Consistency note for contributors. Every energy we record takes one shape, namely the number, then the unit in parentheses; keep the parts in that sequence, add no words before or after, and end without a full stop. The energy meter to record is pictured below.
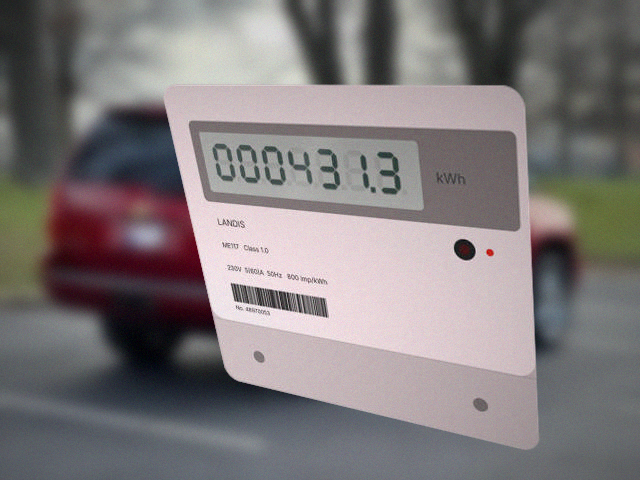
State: 431.3 (kWh)
